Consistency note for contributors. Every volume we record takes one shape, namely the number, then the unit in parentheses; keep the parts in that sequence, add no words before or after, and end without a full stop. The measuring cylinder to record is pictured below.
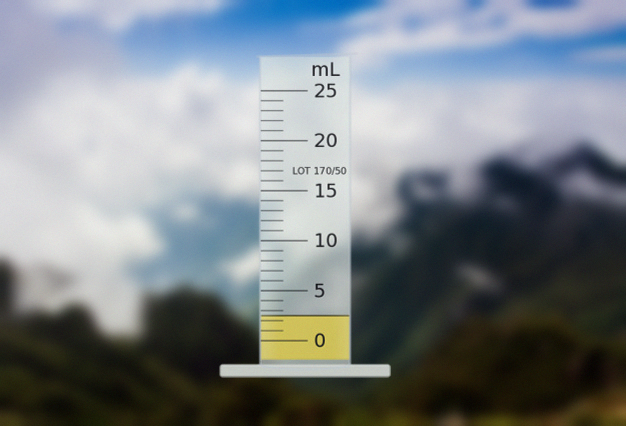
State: 2.5 (mL)
